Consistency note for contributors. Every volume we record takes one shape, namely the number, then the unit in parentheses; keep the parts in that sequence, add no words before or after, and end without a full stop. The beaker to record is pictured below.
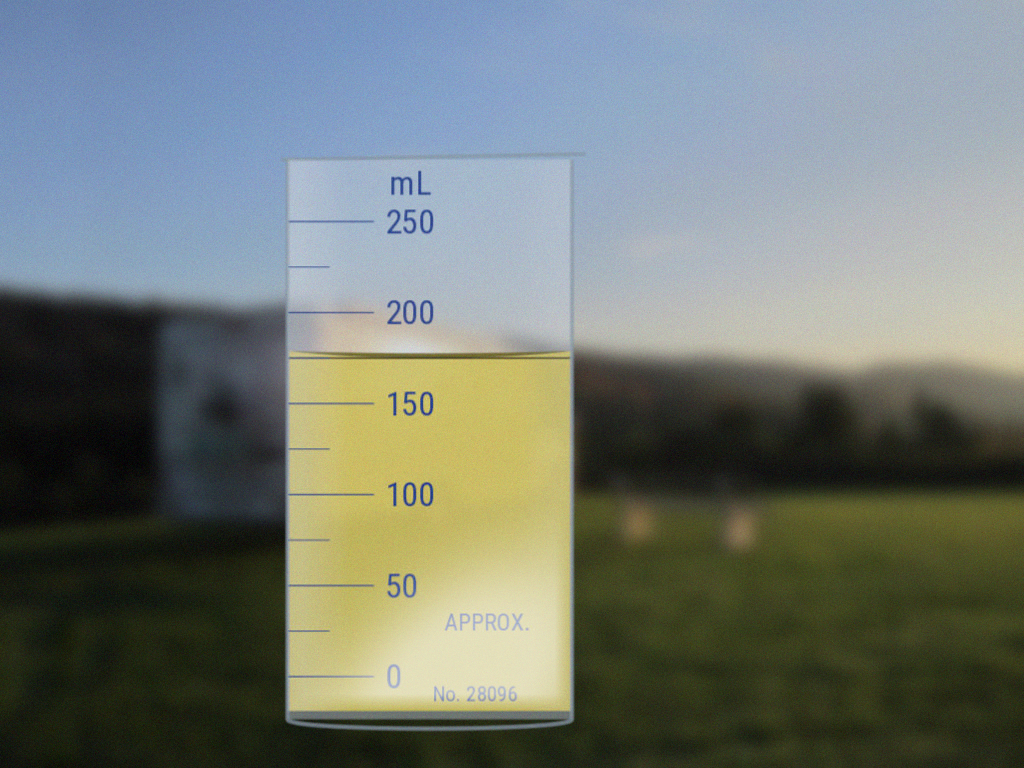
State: 175 (mL)
